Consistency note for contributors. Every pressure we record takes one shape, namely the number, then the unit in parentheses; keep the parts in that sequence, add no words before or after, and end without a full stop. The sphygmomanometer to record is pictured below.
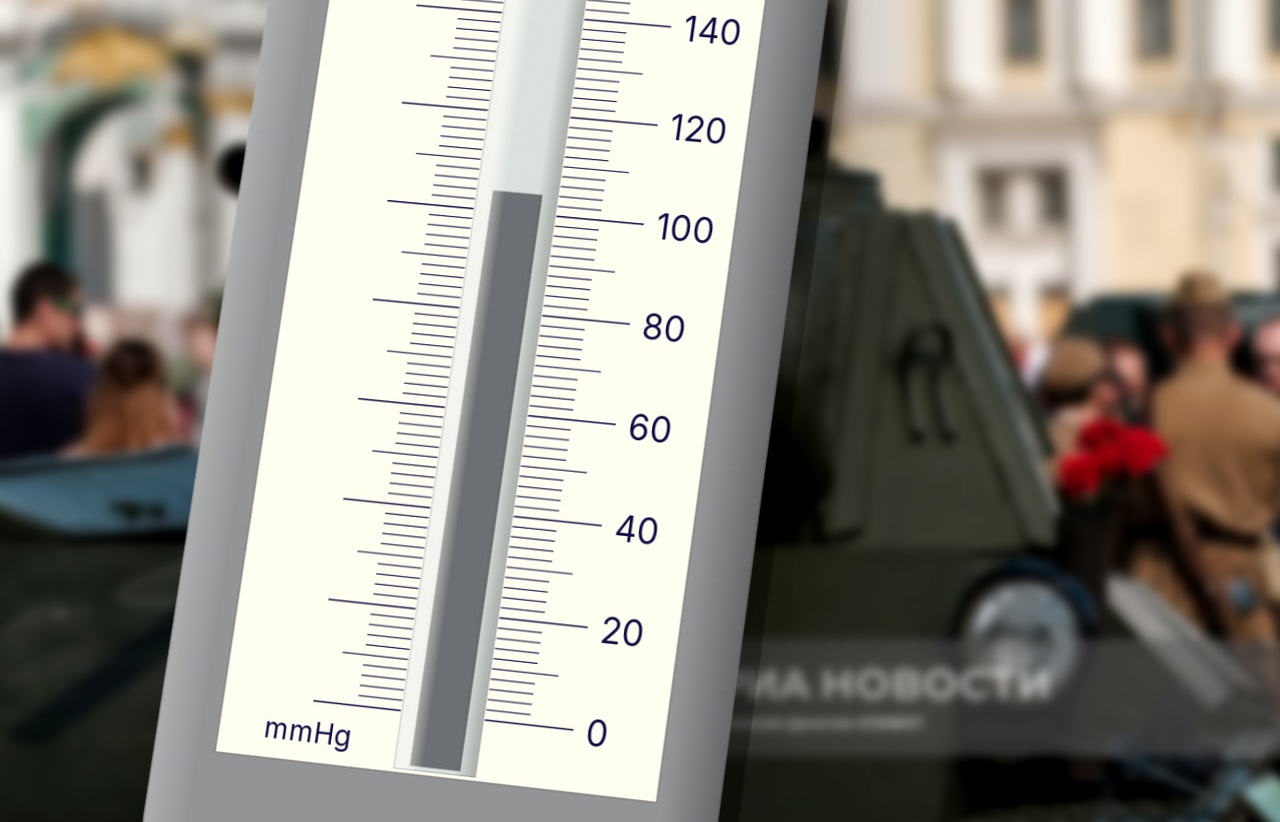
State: 104 (mmHg)
